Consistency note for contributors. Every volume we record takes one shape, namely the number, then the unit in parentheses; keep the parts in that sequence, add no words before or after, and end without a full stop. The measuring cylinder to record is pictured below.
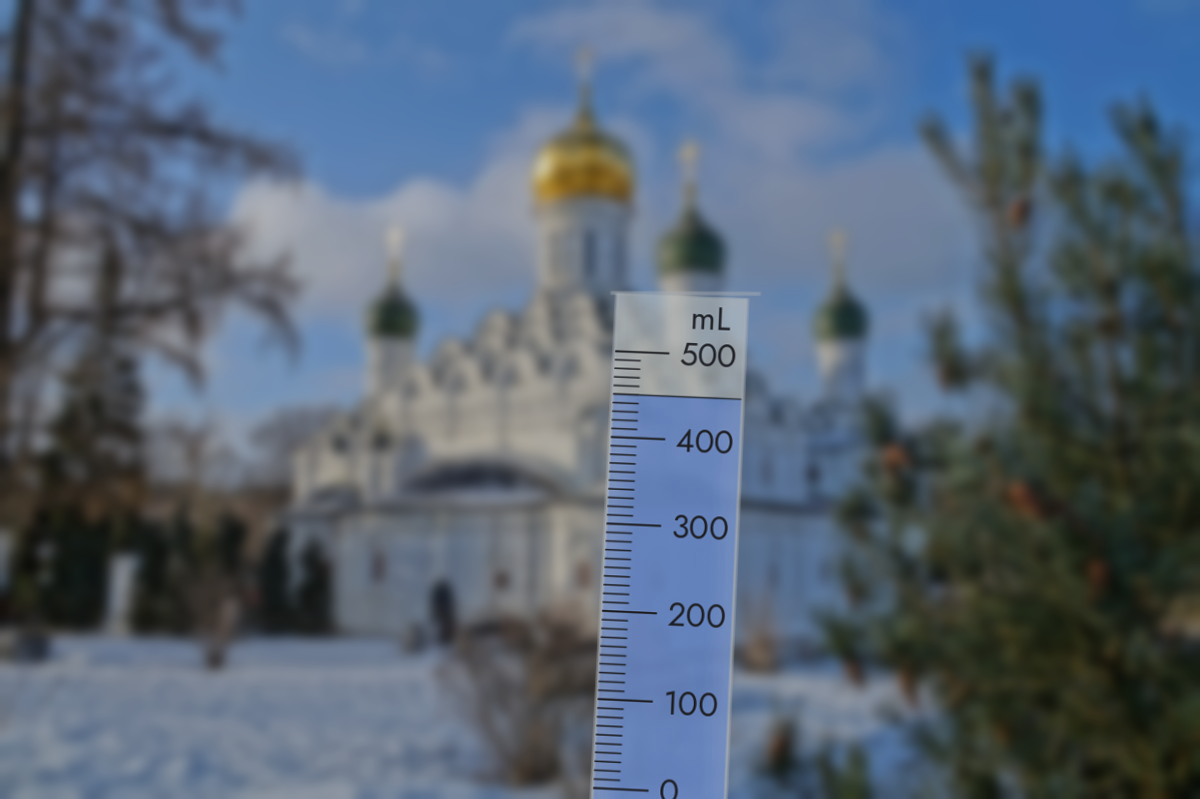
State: 450 (mL)
